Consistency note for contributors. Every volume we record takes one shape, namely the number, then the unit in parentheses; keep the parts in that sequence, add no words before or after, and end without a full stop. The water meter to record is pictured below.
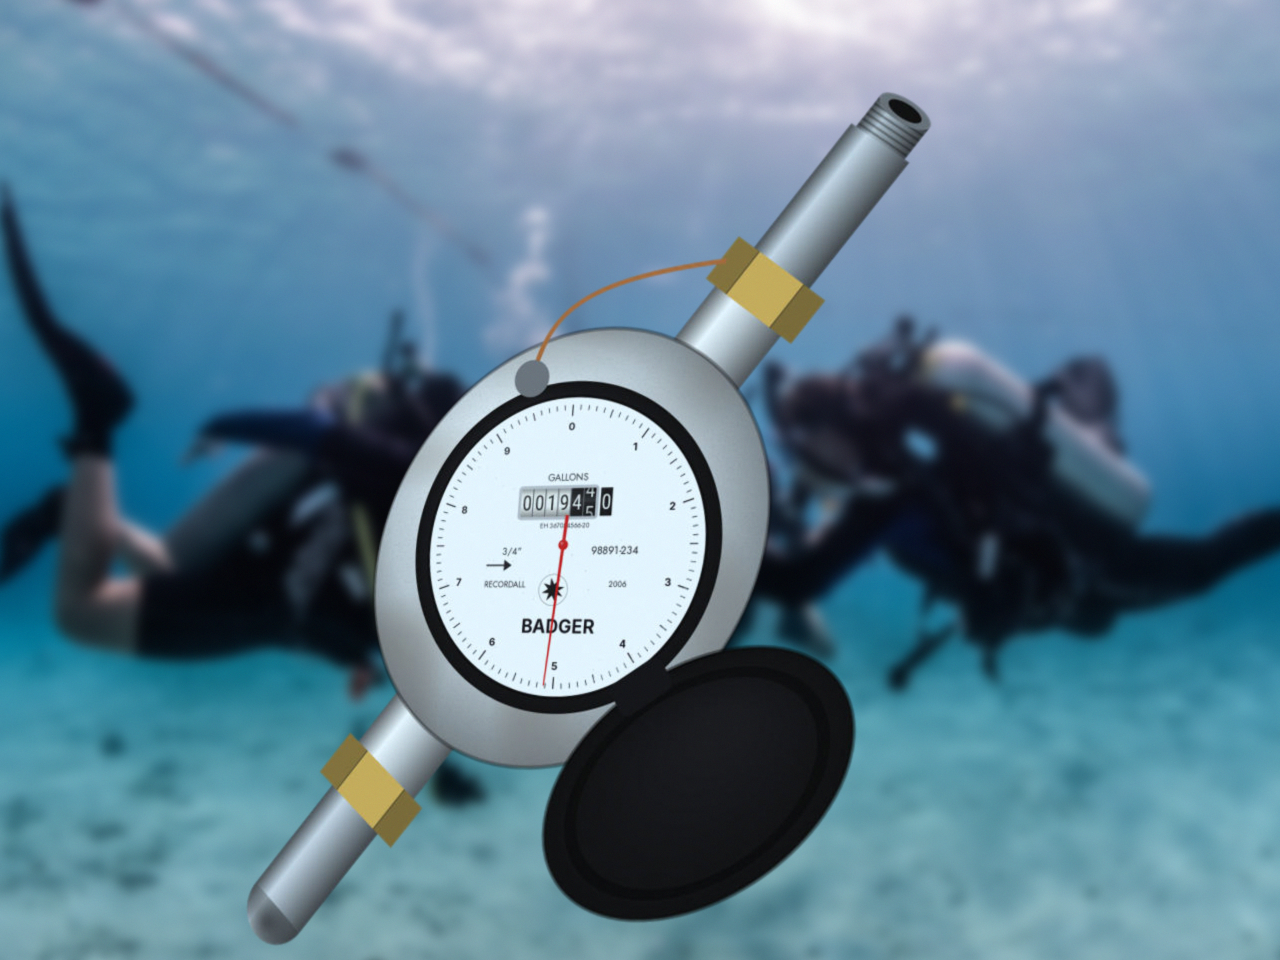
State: 19445.1 (gal)
